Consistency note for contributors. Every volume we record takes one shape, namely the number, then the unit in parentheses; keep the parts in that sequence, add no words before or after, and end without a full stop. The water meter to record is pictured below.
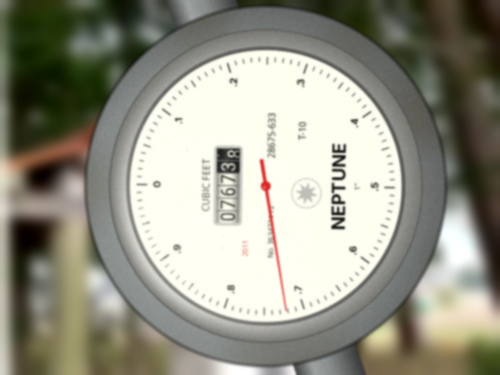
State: 76737.72 (ft³)
